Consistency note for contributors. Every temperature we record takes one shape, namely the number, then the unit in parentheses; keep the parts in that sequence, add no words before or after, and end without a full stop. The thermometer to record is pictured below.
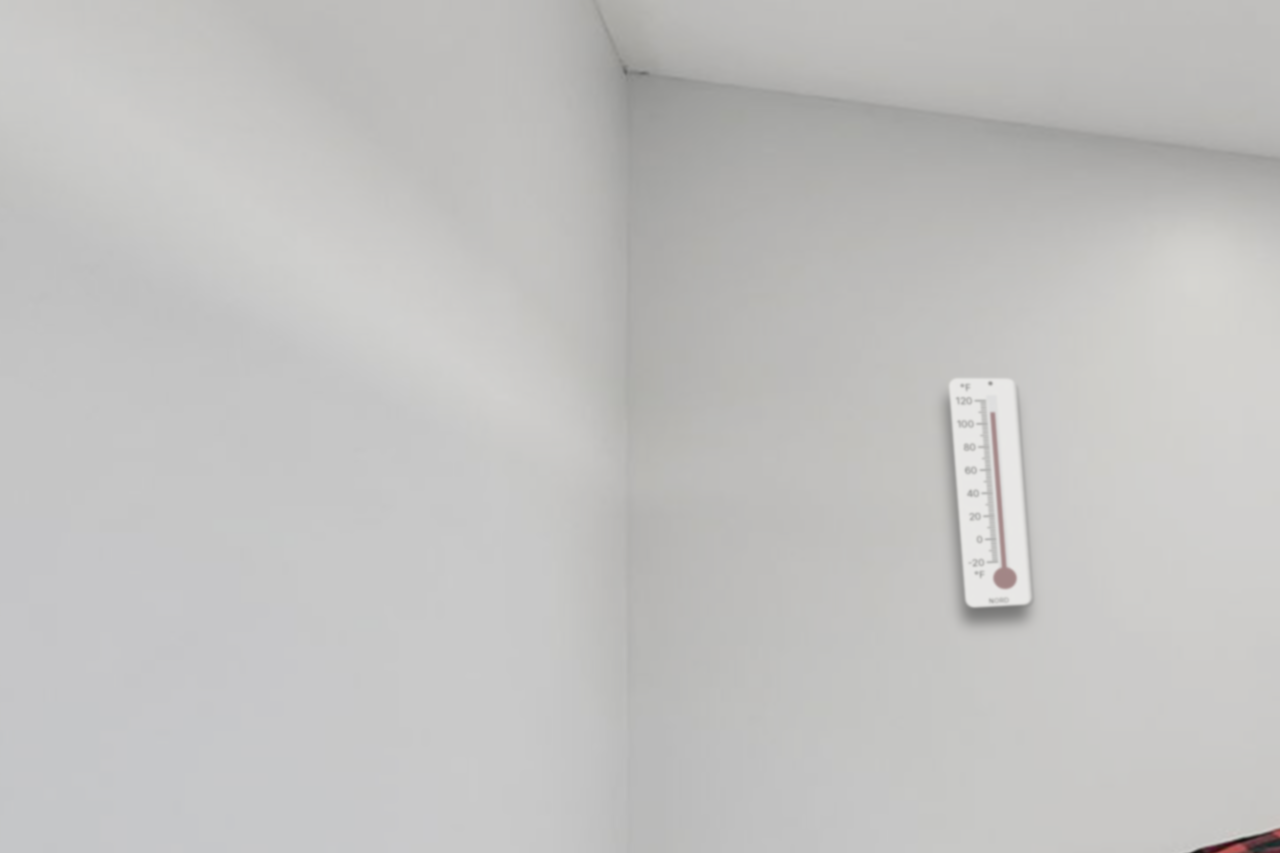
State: 110 (°F)
